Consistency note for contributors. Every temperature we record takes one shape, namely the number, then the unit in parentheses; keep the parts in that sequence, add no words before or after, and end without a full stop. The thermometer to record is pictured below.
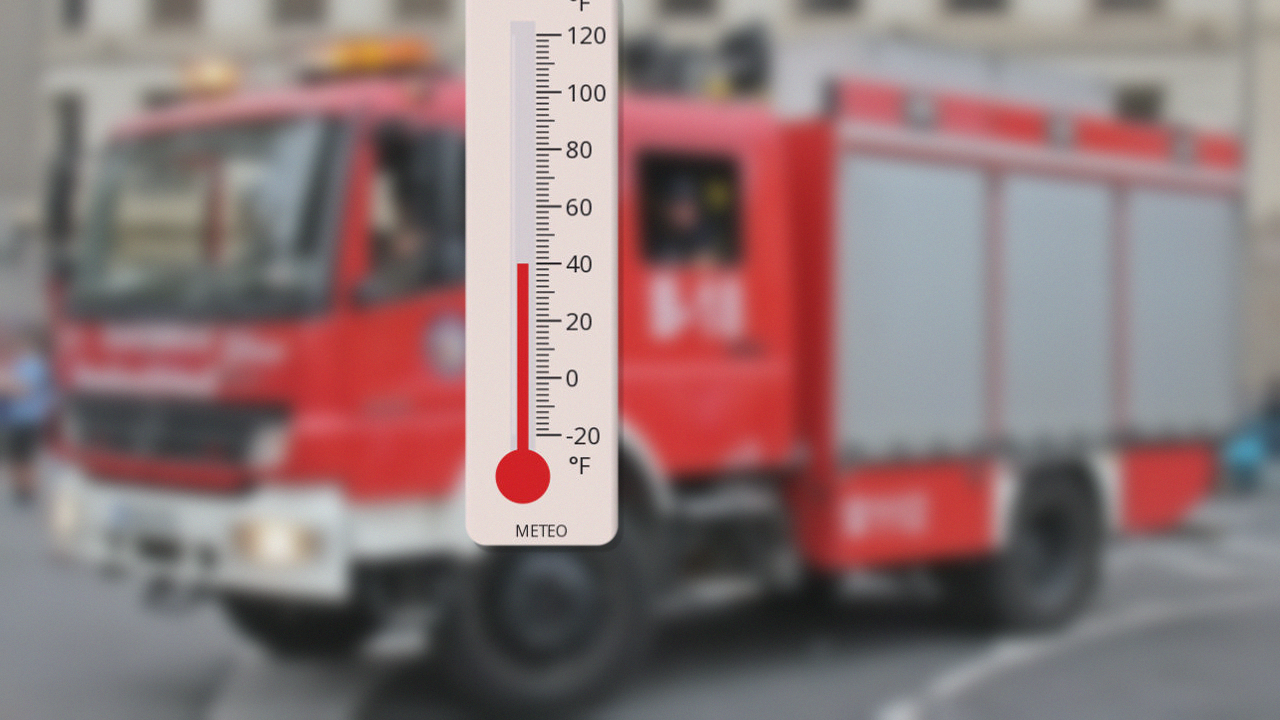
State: 40 (°F)
